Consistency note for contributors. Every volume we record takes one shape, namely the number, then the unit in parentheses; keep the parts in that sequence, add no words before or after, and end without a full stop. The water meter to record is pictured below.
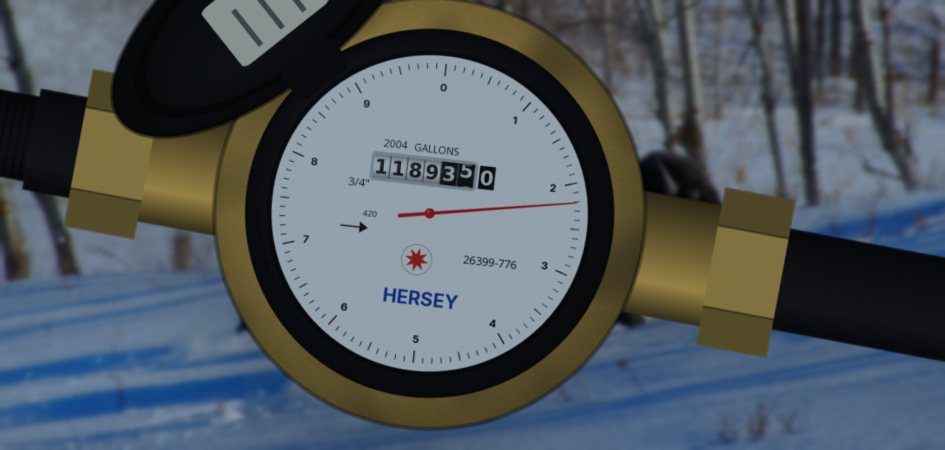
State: 1189352.2 (gal)
